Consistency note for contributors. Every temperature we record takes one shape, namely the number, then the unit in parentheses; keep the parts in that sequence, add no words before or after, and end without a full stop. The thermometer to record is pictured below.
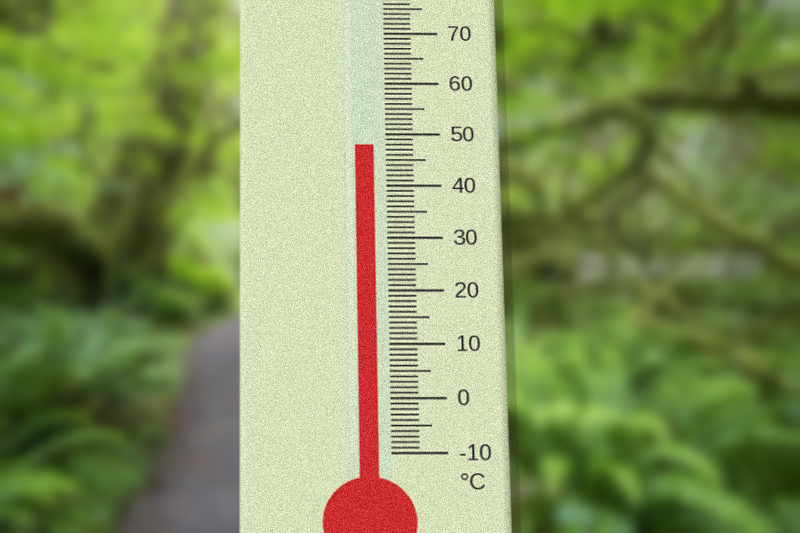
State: 48 (°C)
